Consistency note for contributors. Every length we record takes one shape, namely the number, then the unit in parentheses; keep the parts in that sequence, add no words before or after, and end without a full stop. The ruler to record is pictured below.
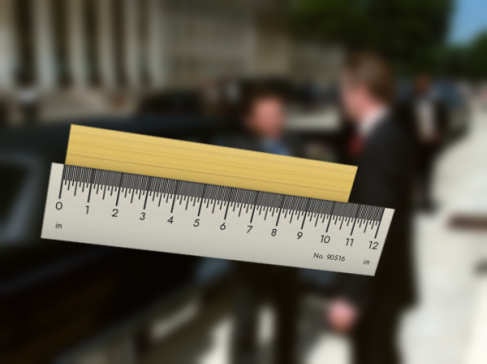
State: 10.5 (in)
